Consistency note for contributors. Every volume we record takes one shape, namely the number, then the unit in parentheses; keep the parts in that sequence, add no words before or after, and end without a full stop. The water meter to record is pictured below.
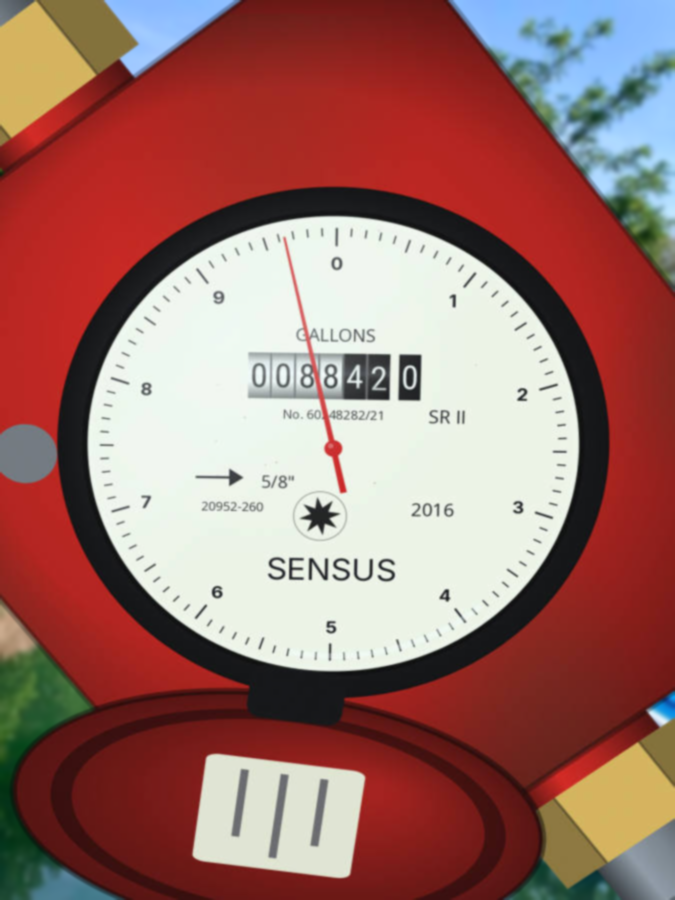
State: 88419.6 (gal)
